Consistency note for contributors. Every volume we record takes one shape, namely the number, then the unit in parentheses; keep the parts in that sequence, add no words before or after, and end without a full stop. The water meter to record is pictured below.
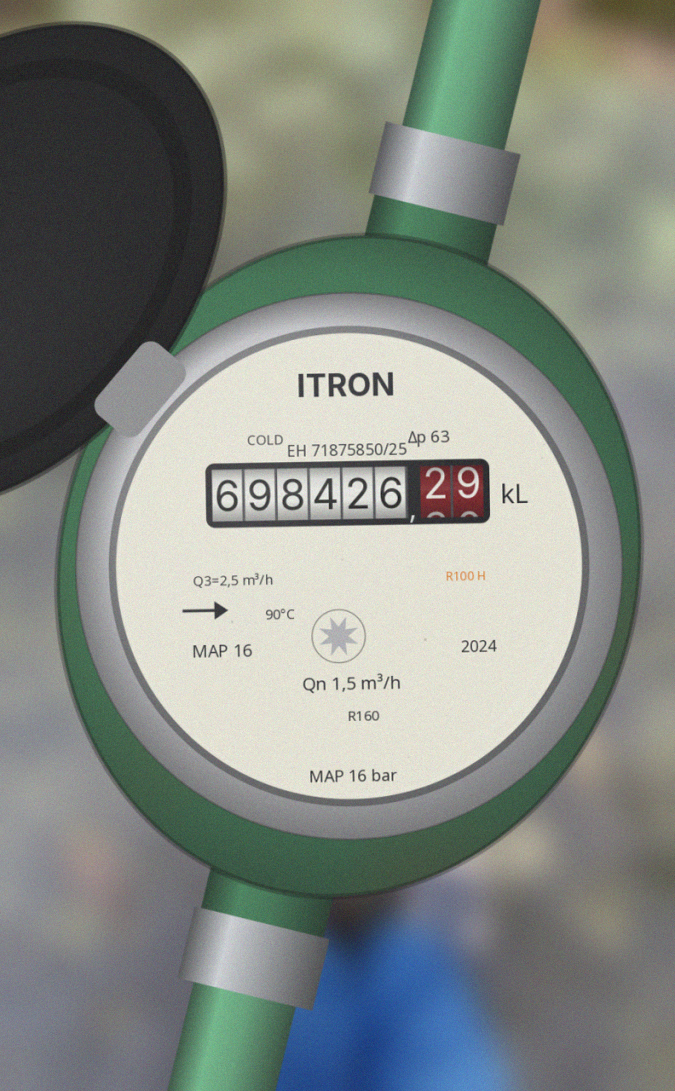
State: 698426.29 (kL)
